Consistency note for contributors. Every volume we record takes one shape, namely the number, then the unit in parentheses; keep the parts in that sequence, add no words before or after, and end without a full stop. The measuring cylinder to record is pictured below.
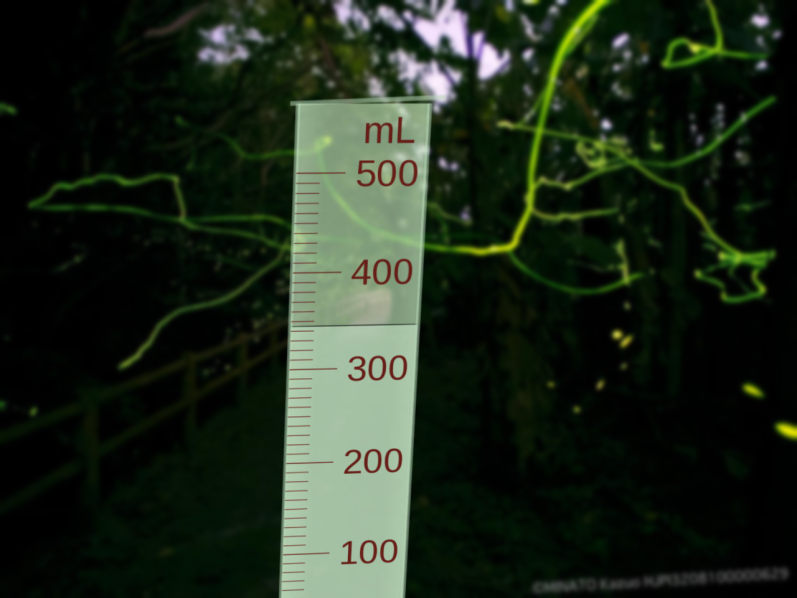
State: 345 (mL)
